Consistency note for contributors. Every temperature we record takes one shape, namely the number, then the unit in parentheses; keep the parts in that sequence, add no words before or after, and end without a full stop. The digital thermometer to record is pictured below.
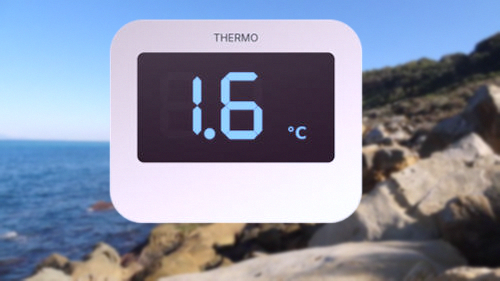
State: 1.6 (°C)
